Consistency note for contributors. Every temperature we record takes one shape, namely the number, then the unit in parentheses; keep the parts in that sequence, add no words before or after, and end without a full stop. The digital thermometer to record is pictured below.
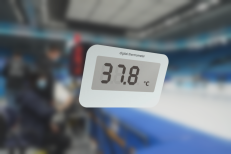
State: 37.8 (°C)
